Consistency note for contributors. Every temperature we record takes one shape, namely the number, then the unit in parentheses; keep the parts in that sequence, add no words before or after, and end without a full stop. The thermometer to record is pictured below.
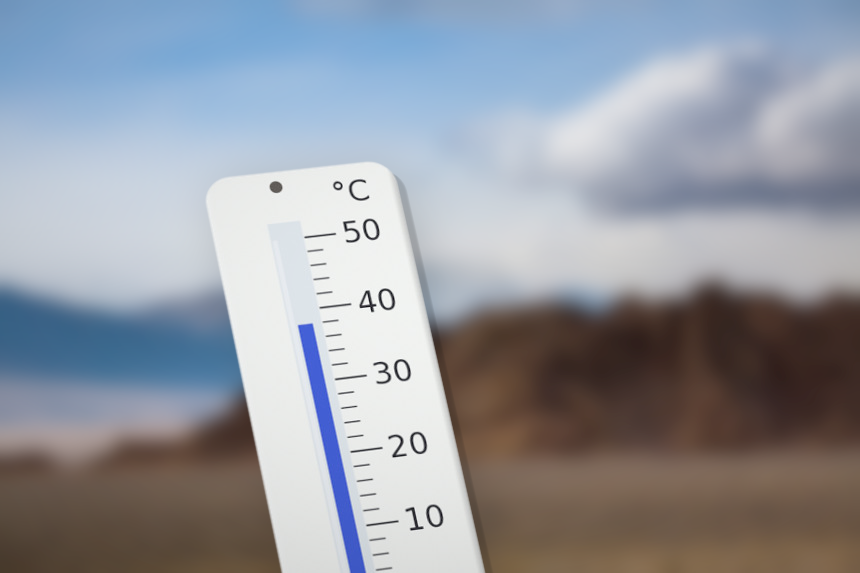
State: 38 (°C)
